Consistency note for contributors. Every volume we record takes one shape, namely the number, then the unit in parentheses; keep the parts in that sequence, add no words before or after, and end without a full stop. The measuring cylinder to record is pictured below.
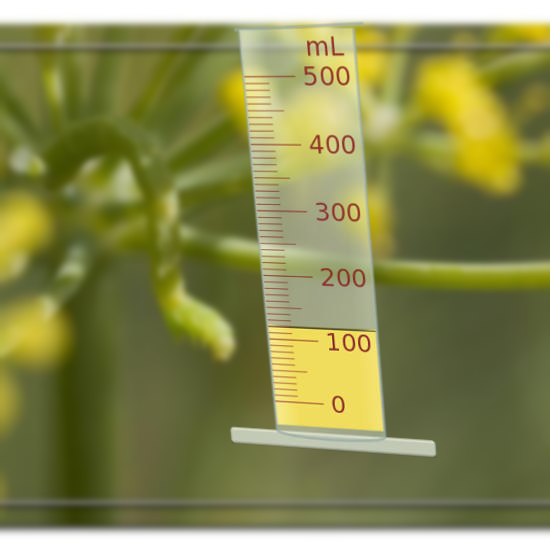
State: 120 (mL)
